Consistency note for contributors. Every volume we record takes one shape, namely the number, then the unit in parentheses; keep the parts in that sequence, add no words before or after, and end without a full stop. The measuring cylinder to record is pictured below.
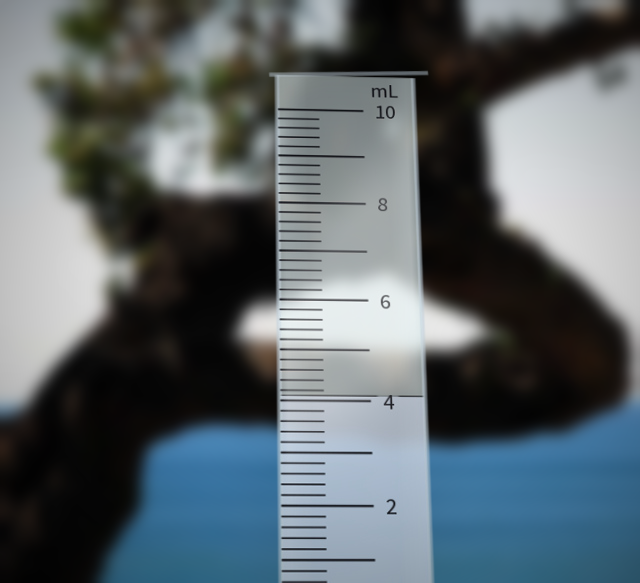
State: 4.1 (mL)
